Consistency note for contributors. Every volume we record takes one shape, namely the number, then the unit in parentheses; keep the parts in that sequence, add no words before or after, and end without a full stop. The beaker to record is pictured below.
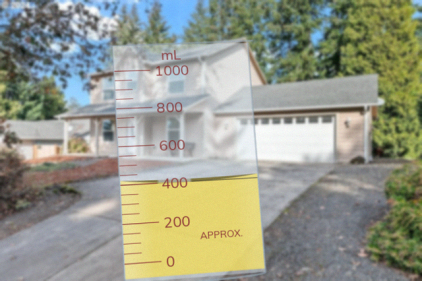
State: 400 (mL)
